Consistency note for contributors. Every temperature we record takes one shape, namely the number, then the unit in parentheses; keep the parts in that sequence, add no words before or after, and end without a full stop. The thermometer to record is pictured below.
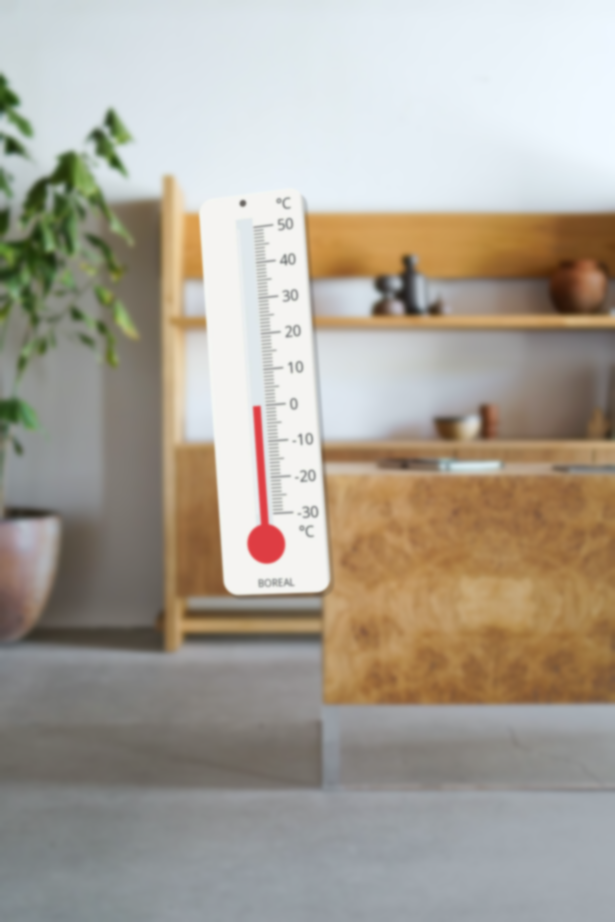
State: 0 (°C)
